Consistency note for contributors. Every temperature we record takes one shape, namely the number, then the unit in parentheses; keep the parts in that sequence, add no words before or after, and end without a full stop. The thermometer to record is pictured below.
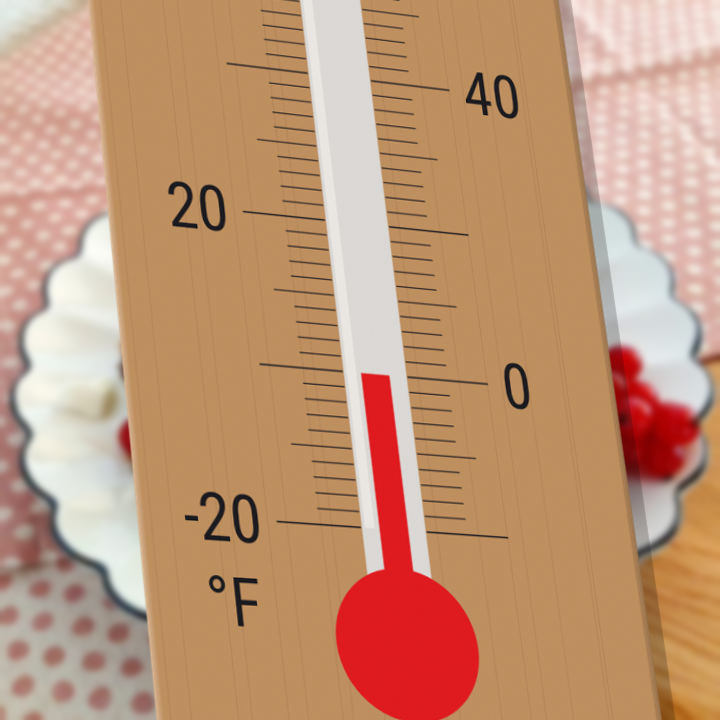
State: 0 (°F)
